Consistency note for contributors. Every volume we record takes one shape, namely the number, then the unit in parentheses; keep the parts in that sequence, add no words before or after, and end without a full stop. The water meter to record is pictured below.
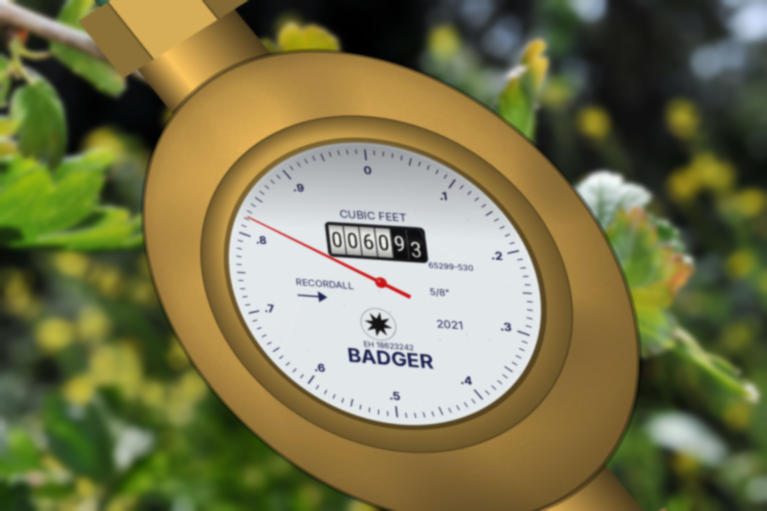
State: 6092.82 (ft³)
